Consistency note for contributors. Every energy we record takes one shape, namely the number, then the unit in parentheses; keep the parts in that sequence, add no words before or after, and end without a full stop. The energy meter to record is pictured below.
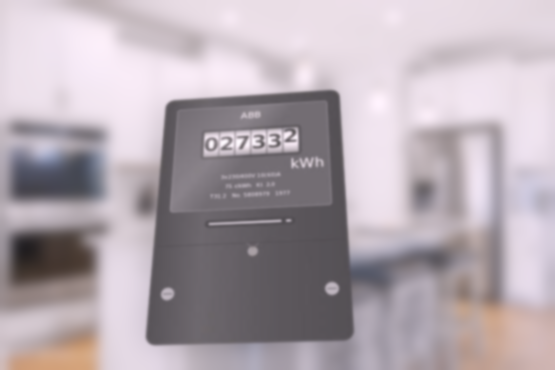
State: 27332 (kWh)
